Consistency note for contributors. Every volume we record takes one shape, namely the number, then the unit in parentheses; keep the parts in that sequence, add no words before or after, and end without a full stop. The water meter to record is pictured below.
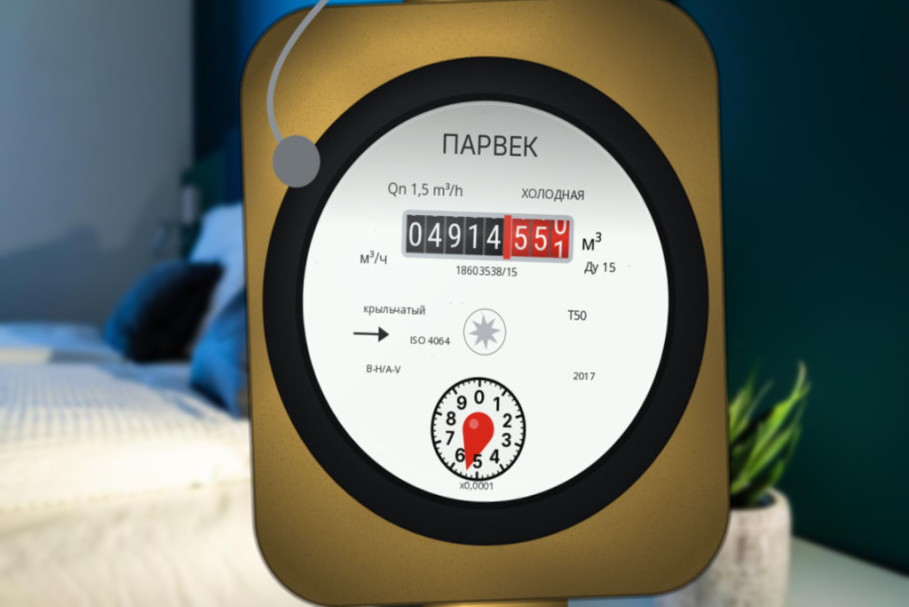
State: 4914.5505 (m³)
